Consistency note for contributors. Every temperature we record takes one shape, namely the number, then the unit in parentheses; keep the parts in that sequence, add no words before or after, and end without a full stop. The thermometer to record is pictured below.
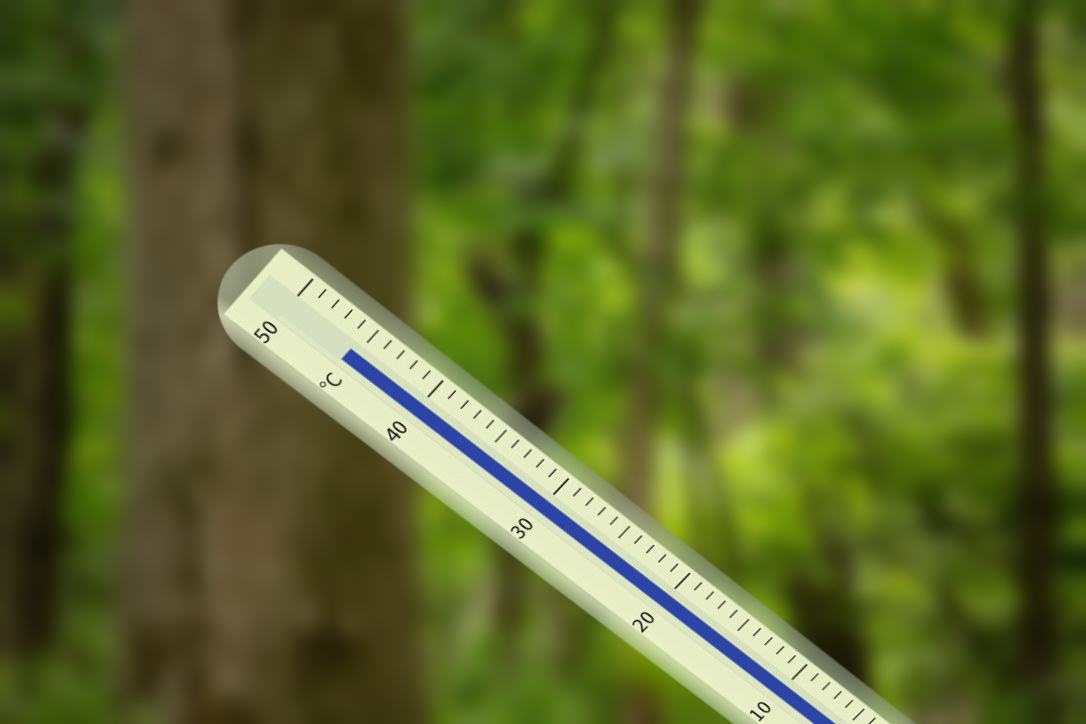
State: 45.5 (°C)
